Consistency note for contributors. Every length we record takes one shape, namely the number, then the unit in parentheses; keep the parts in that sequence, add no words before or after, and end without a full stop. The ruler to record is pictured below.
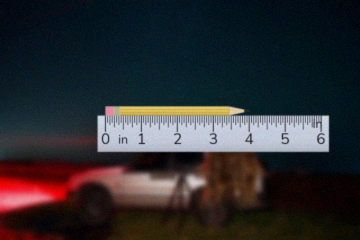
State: 4 (in)
